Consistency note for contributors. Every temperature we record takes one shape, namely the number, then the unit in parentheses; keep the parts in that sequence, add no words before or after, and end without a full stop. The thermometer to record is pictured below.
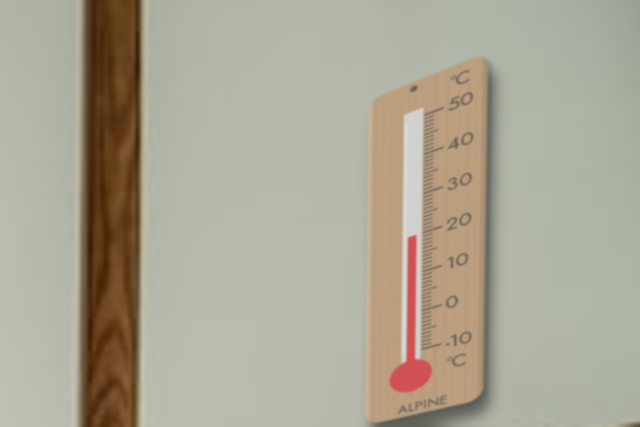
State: 20 (°C)
